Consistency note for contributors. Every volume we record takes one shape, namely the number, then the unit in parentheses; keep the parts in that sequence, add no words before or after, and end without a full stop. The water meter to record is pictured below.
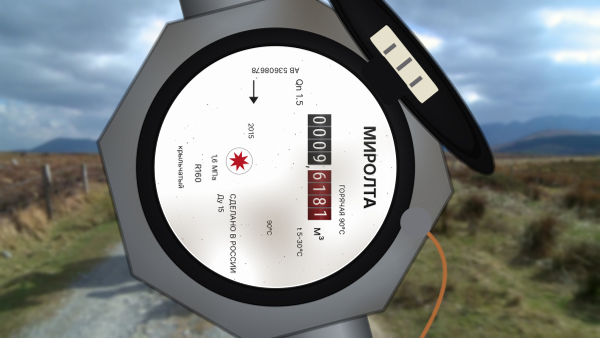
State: 9.6181 (m³)
